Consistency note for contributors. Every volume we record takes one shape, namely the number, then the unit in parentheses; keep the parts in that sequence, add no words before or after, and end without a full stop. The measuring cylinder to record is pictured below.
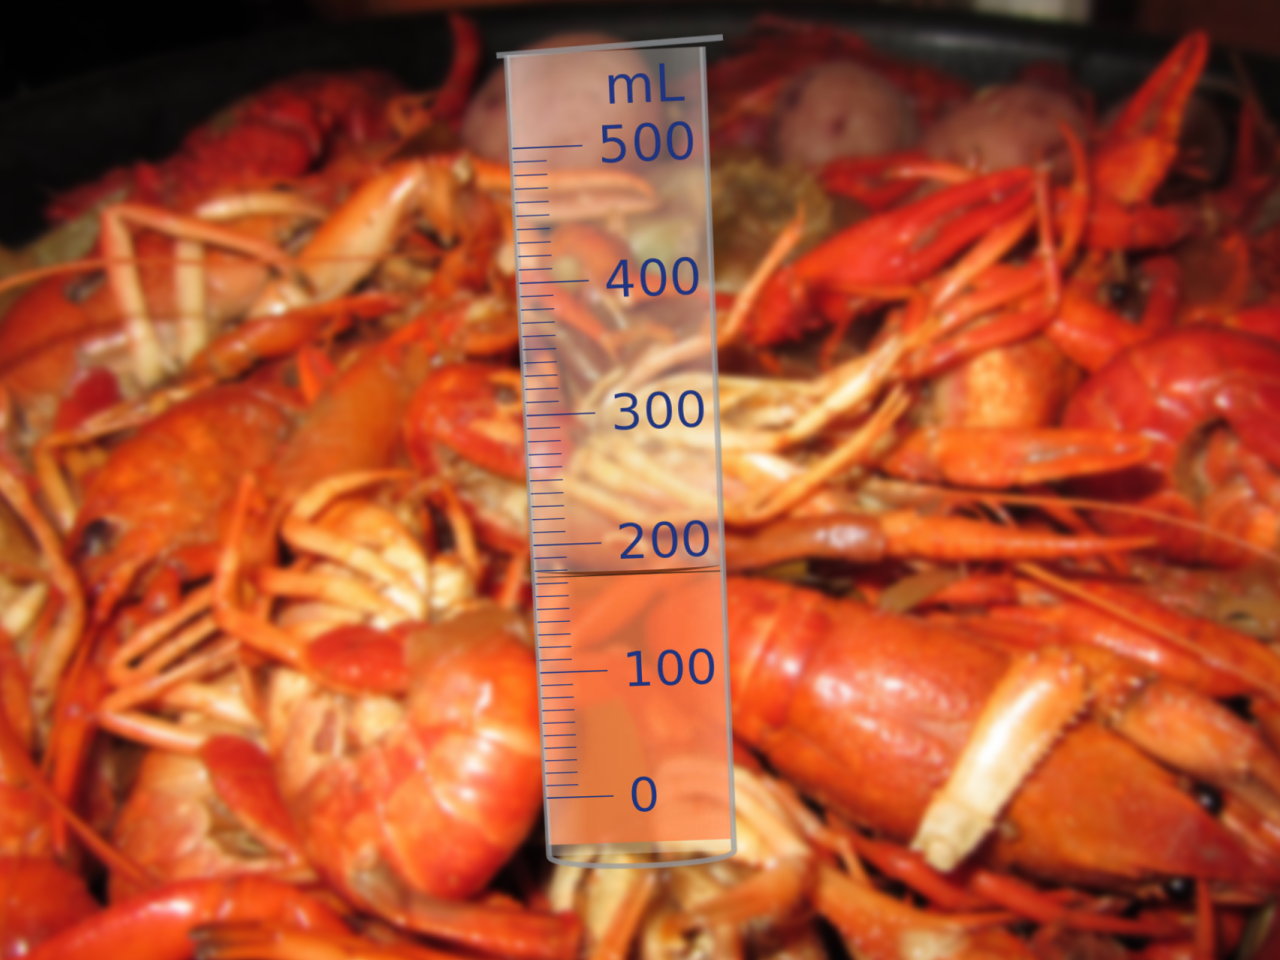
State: 175 (mL)
